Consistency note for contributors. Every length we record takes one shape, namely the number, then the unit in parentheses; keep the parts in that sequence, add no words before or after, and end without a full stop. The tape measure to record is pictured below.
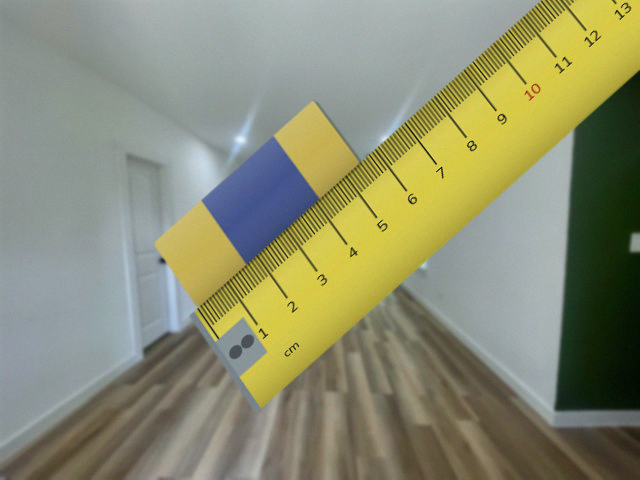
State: 5.5 (cm)
